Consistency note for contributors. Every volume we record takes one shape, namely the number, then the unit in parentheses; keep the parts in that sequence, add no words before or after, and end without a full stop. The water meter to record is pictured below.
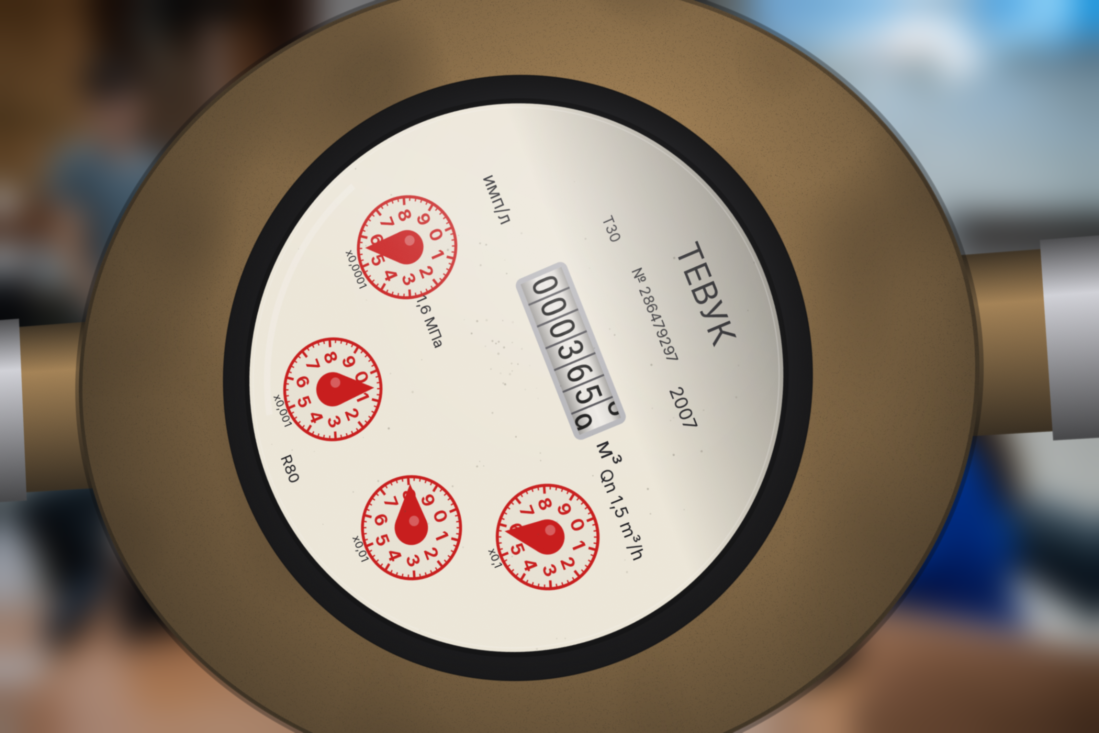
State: 3658.5805 (m³)
